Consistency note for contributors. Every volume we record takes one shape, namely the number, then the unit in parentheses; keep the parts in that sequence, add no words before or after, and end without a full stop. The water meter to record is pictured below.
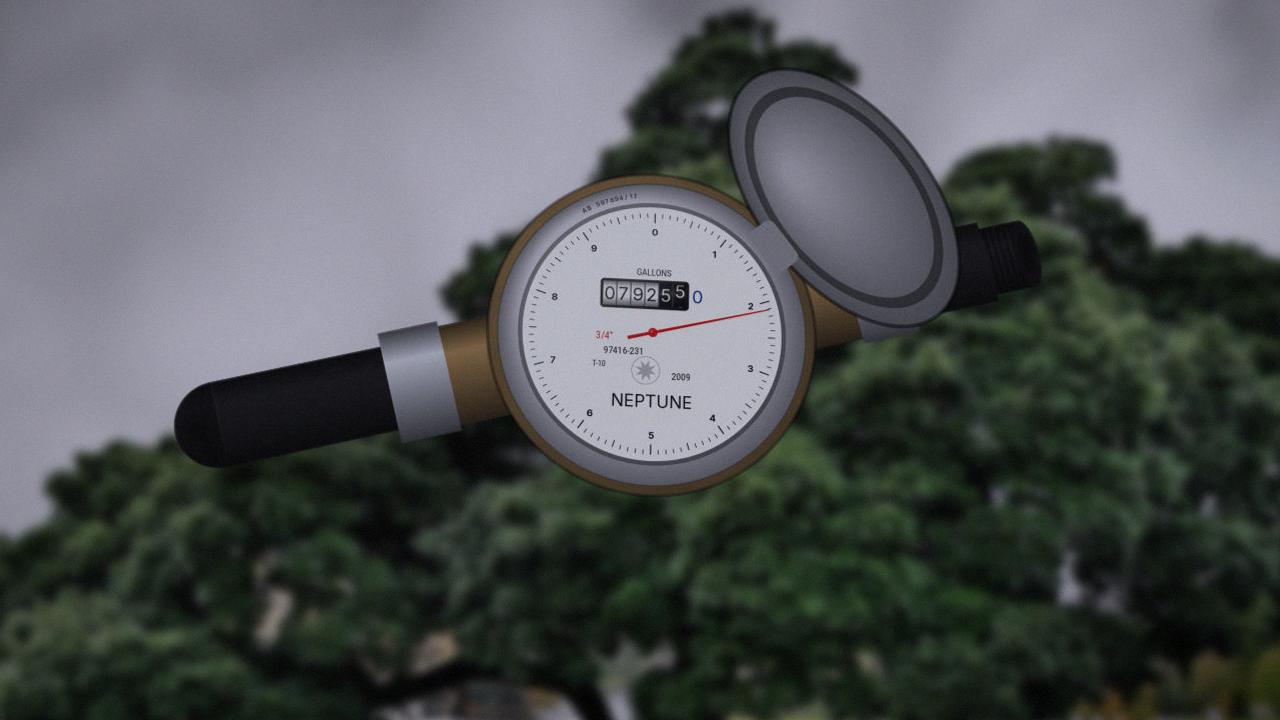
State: 792552.1 (gal)
